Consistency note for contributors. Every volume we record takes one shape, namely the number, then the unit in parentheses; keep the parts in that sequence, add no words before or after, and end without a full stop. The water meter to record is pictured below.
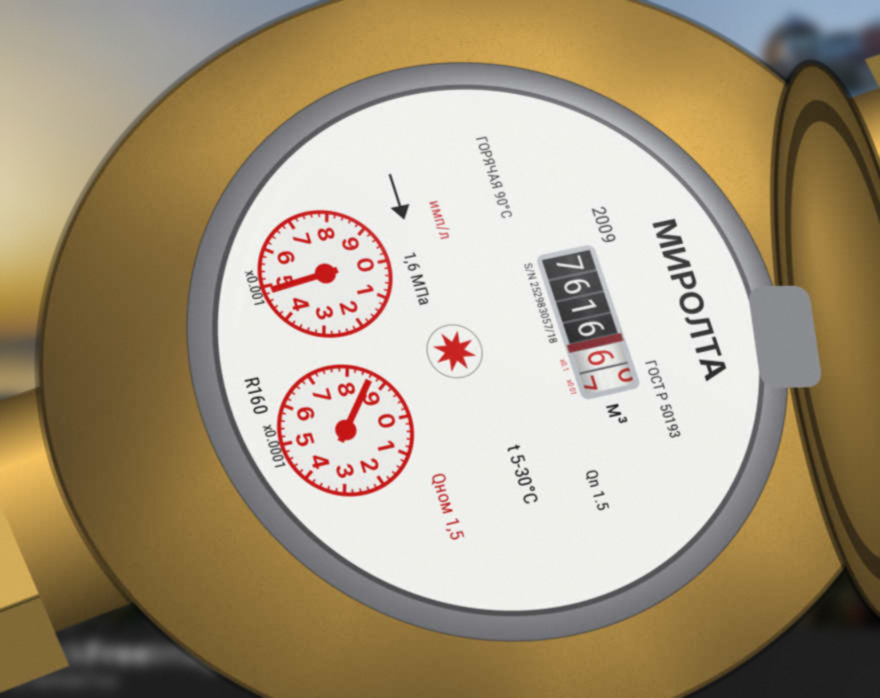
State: 7616.6648 (m³)
